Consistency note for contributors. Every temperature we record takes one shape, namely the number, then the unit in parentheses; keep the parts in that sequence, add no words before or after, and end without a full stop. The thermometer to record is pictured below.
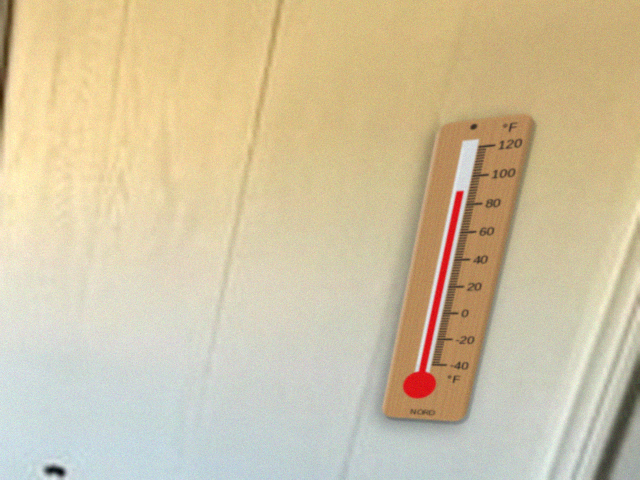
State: 90 (°F)
